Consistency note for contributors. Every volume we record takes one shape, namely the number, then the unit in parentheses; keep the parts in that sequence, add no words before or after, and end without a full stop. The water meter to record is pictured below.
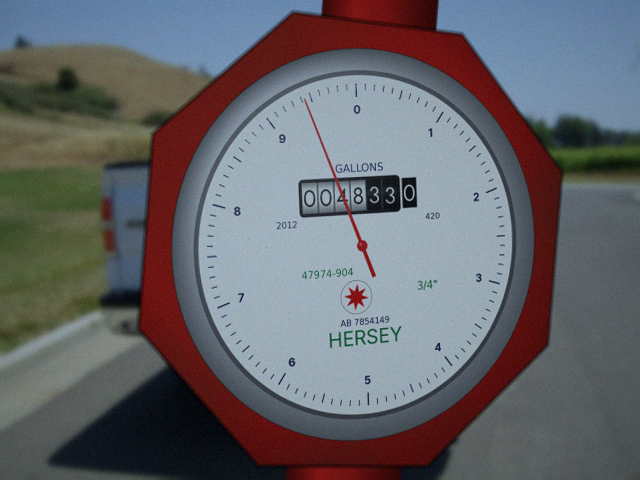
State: 48329.4 (gal)
